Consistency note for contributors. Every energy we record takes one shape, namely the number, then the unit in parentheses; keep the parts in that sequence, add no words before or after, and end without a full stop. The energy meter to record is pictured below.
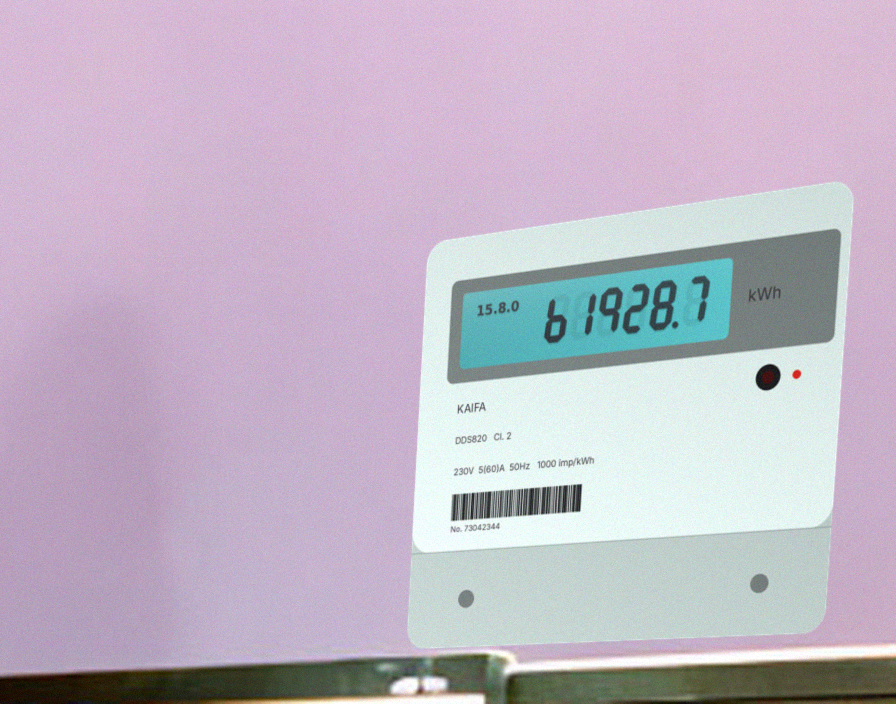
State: 61928.7 (kWh)
